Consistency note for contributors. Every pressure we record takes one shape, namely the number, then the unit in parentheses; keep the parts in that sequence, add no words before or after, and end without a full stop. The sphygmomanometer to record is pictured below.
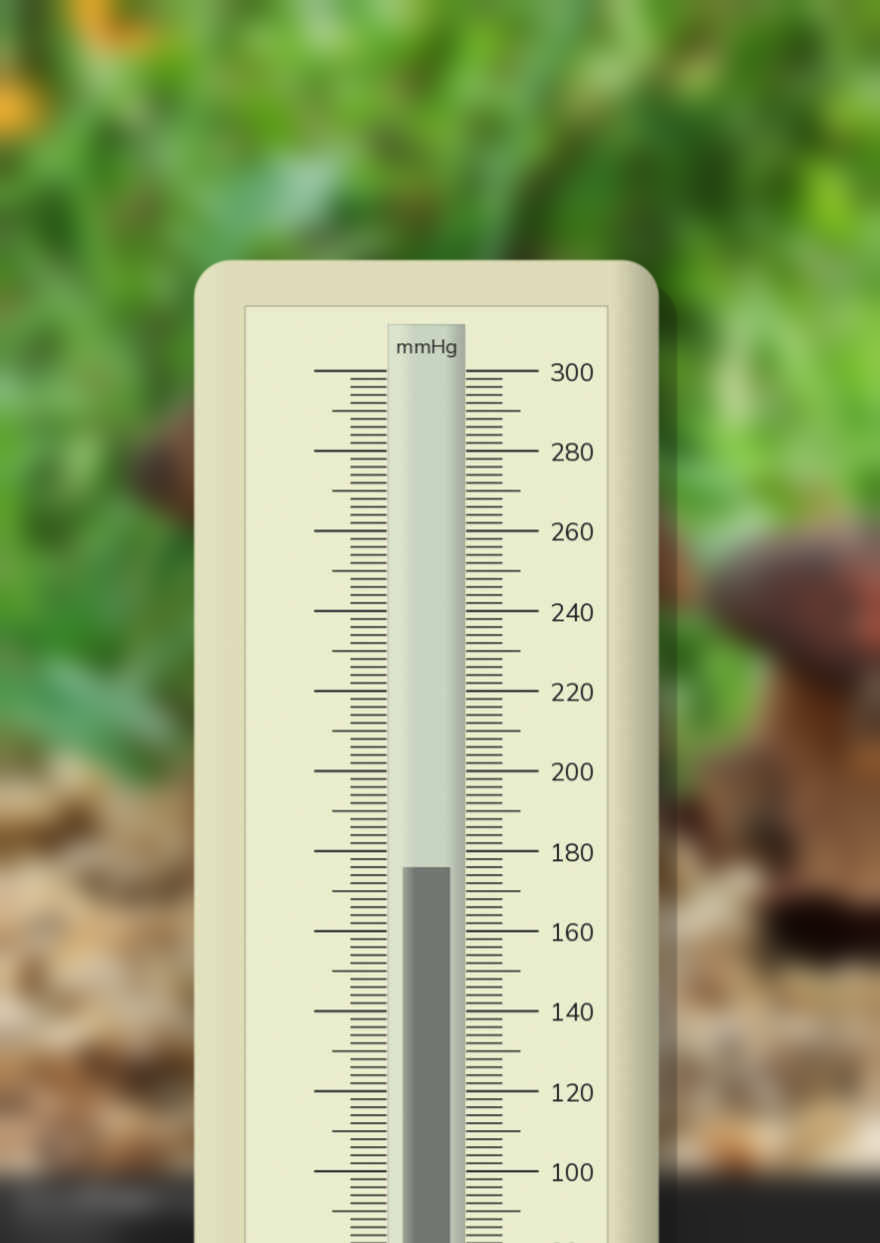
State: 176 (mmHg)
